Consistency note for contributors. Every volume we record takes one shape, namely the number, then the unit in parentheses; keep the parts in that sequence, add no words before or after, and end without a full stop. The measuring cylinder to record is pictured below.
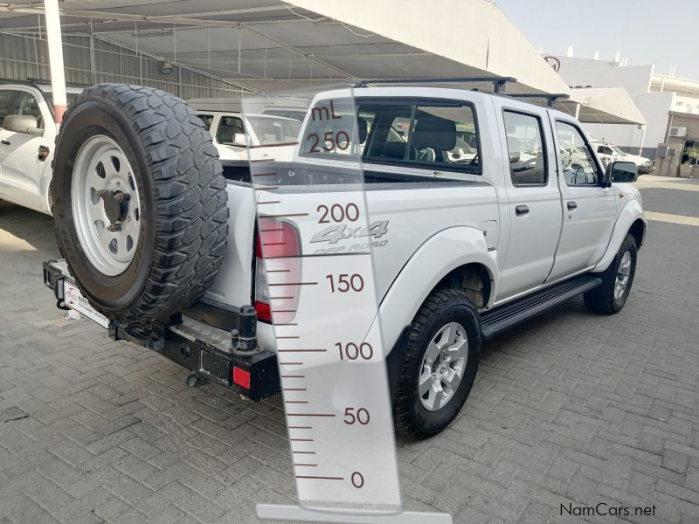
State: 170 (mL)
